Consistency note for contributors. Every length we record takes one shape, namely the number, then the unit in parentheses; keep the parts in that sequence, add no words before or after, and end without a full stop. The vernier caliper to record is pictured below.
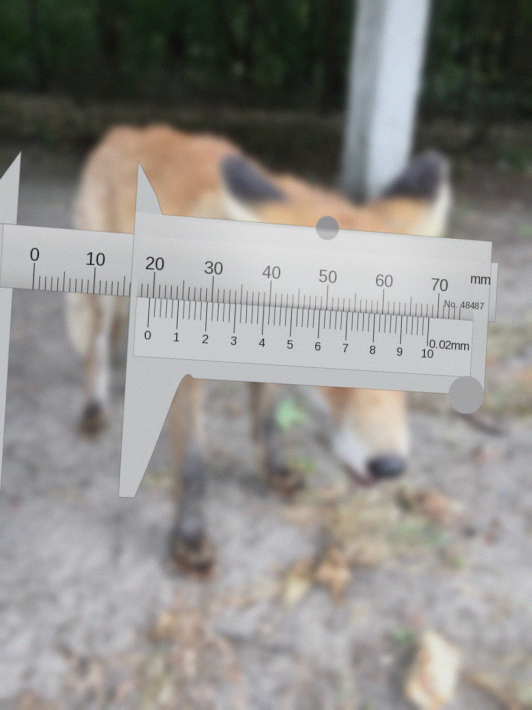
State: 19.4 (mm)
